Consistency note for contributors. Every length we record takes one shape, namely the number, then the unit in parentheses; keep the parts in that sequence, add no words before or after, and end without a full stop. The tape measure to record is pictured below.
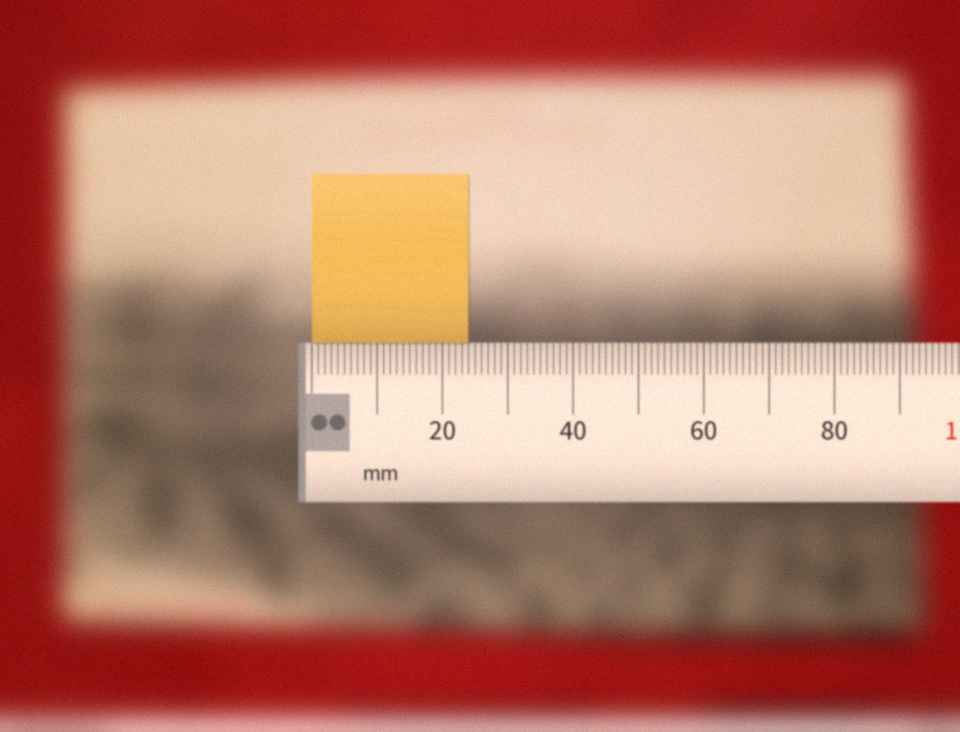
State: 24 (mm)
